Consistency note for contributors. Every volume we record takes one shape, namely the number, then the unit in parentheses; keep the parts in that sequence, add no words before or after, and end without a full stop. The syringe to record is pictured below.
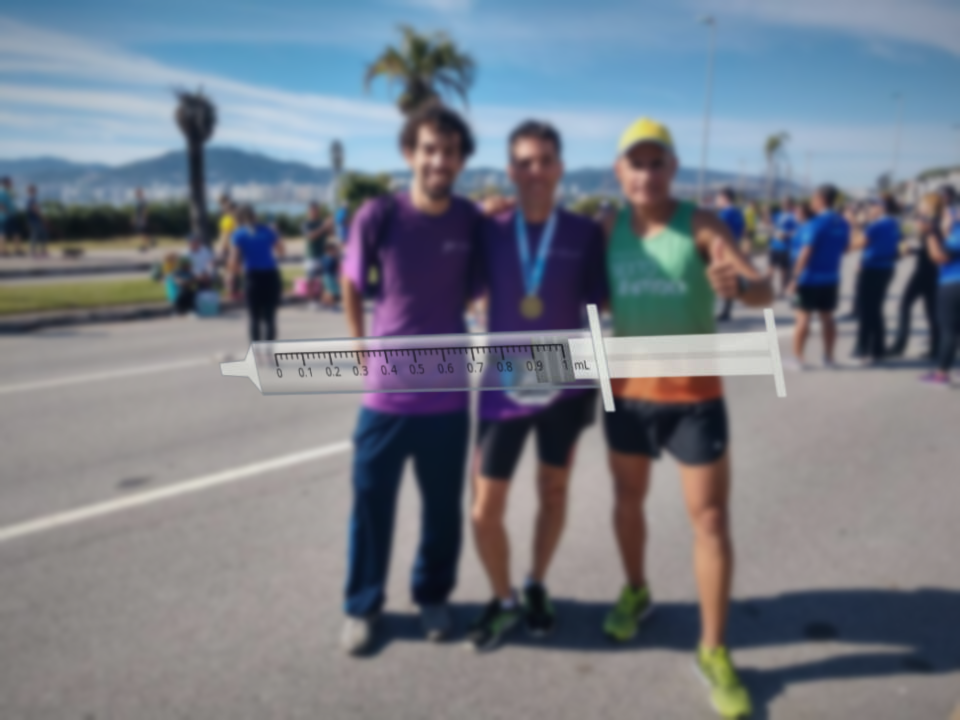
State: 0.9 (mL)
